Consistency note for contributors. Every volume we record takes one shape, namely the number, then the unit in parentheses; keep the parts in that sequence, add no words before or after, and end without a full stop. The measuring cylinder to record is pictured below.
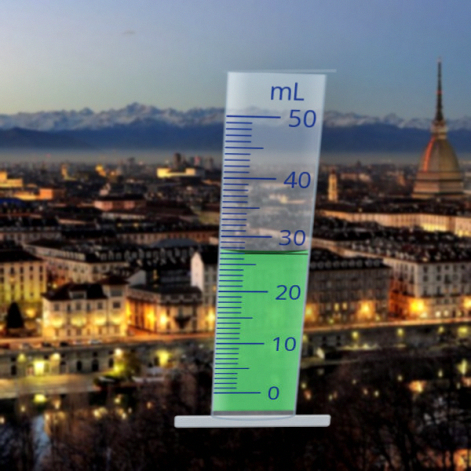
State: 27 (mL)
